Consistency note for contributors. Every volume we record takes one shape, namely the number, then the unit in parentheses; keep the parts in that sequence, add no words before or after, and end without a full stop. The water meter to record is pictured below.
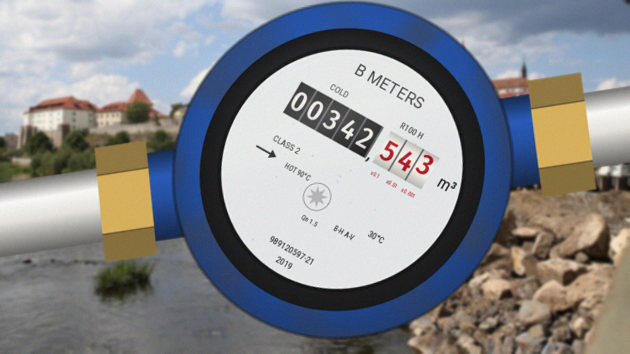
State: 342.543 (m³)
